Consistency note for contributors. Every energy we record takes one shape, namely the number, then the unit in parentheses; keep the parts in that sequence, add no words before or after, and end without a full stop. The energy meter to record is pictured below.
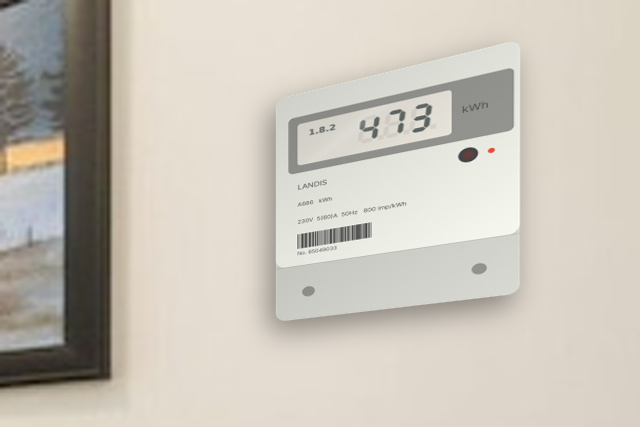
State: 473 (kWh)
